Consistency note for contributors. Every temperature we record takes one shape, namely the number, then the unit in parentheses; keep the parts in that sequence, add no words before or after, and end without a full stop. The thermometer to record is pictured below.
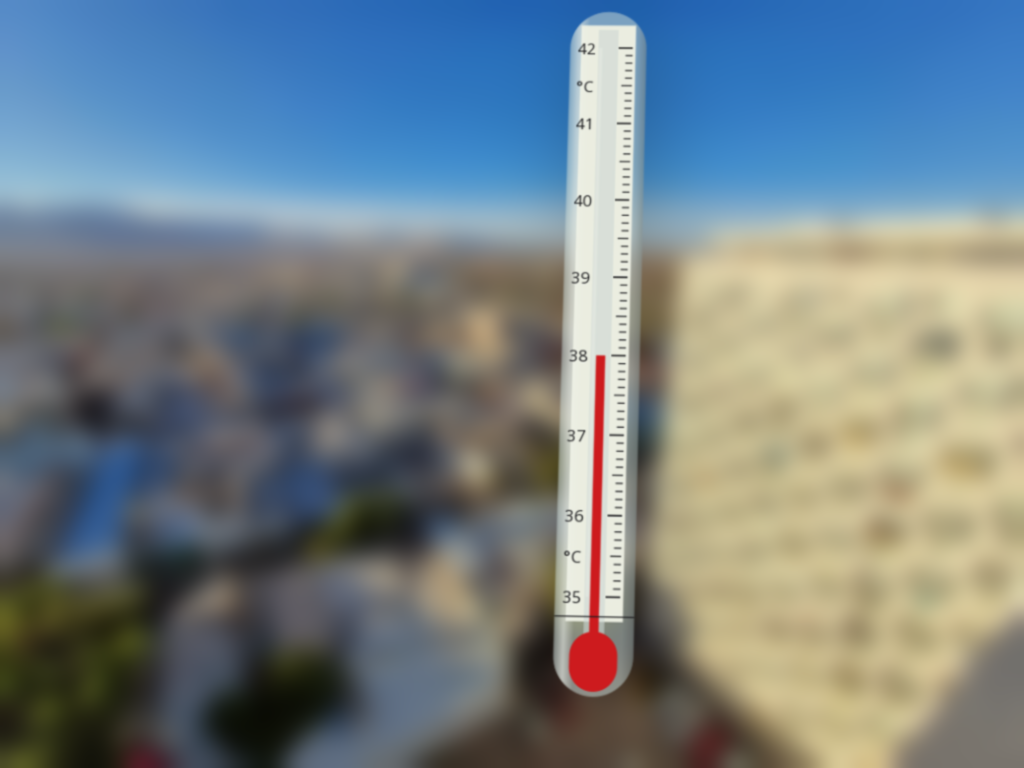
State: 38 (°C)
